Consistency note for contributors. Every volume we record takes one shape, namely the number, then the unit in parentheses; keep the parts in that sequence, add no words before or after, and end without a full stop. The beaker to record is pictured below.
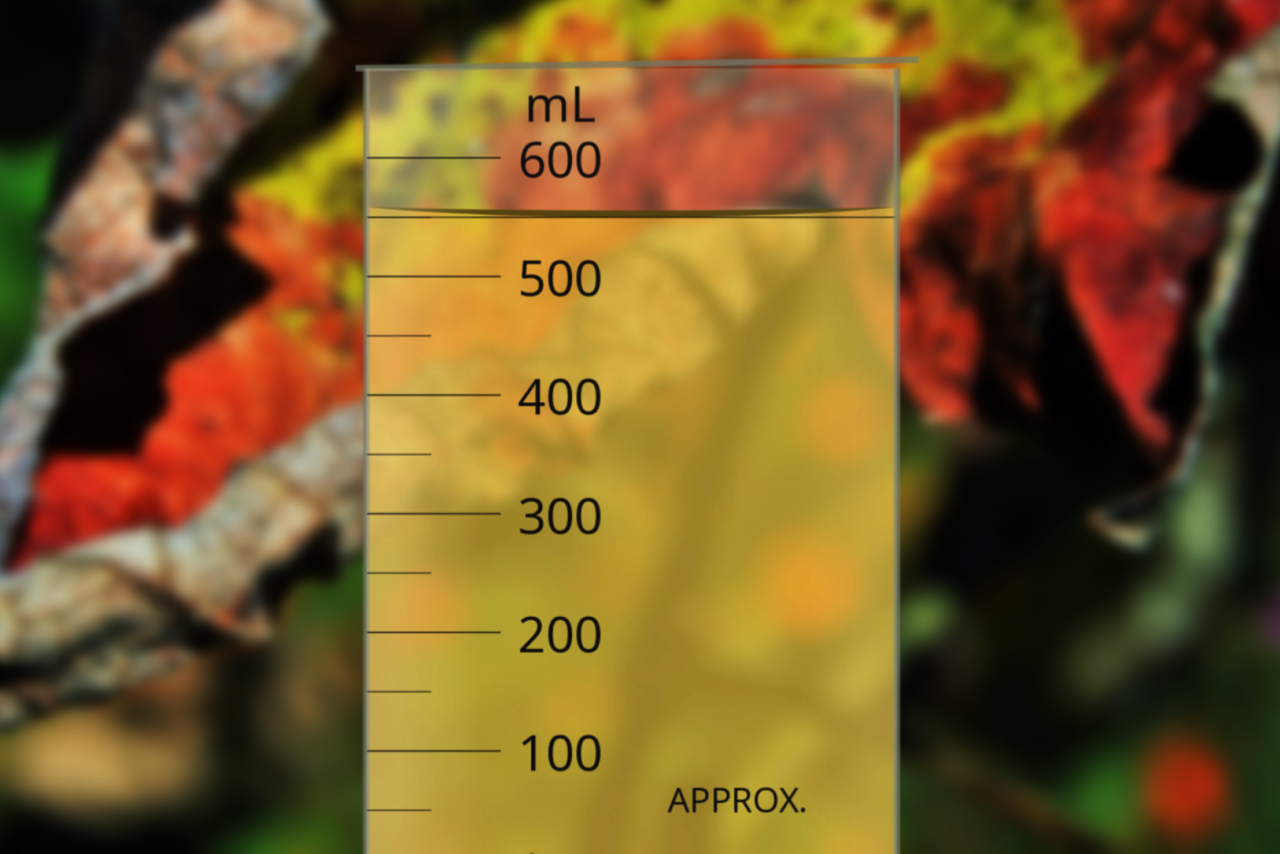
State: 550 (mL)
